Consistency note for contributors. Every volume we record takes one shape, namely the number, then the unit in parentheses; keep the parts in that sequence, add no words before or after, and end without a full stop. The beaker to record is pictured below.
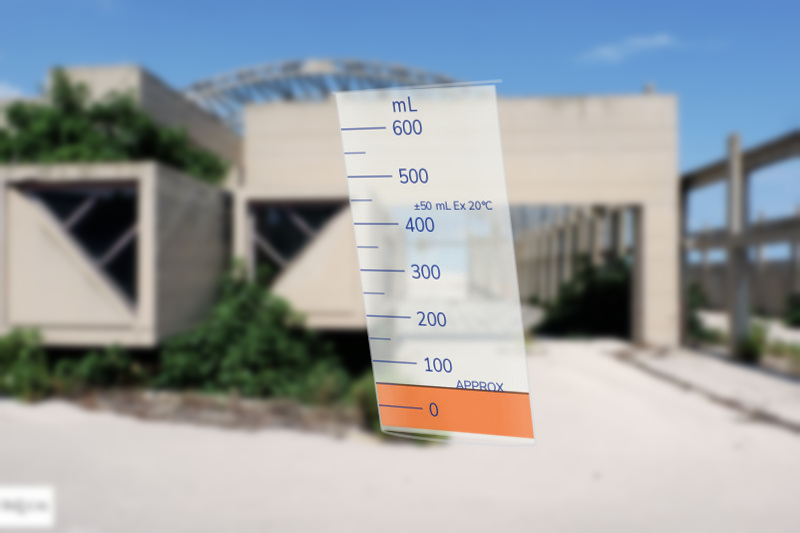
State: 50 (mL)
